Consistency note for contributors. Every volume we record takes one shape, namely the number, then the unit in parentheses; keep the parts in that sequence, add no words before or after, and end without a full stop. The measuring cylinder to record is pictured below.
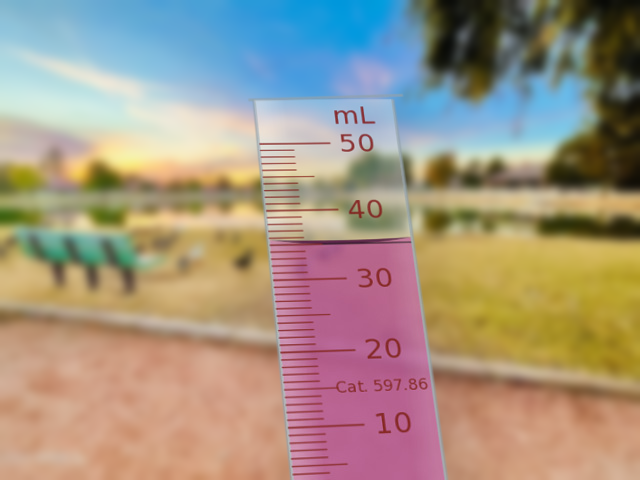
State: 35 (mL)
